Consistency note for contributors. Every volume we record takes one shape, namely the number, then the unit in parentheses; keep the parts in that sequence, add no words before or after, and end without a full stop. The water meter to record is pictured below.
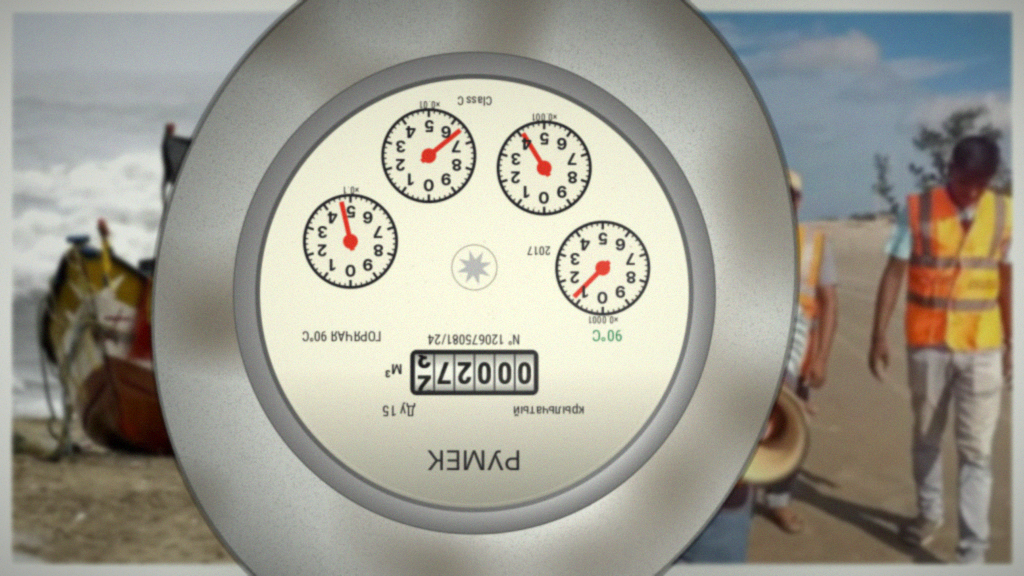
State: 272.4641 (m³)
